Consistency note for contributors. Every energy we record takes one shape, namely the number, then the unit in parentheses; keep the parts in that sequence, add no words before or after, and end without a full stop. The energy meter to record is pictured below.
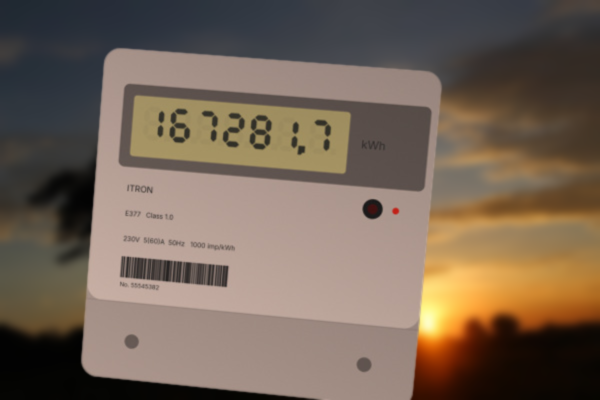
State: 167281.7 (kWh)
